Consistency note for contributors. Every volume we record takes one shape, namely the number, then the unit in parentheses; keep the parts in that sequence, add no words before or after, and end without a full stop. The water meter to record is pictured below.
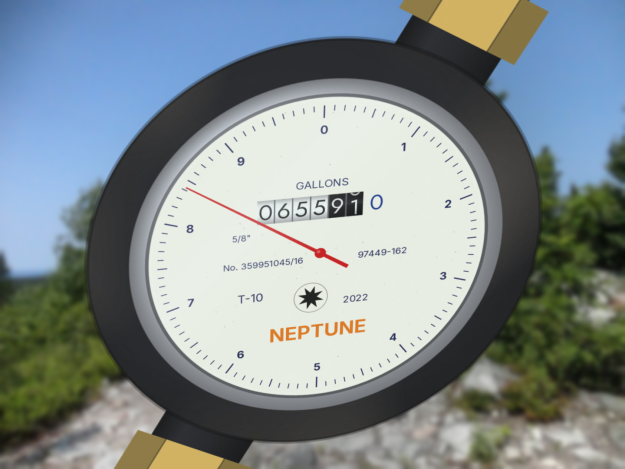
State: 655908.4 (gal)
